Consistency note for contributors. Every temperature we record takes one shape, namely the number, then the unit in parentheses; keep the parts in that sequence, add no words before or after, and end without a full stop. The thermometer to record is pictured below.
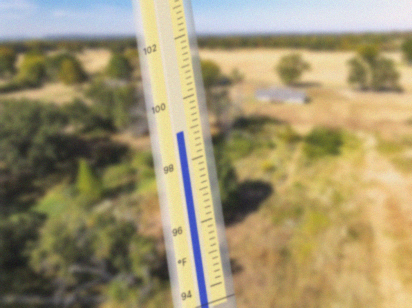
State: 99 (°F)
